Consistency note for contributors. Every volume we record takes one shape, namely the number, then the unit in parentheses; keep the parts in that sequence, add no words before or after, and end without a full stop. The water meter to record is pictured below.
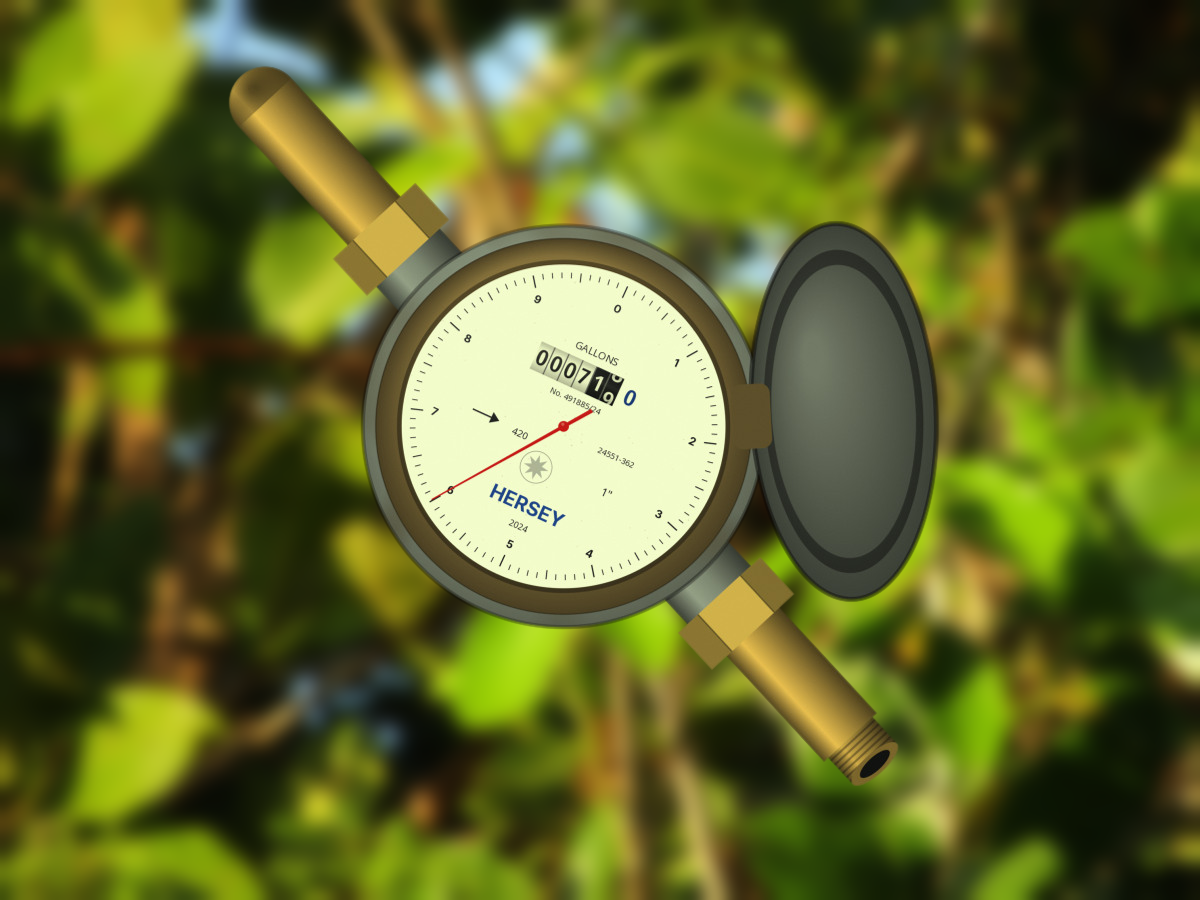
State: 7186.0 (gal)
